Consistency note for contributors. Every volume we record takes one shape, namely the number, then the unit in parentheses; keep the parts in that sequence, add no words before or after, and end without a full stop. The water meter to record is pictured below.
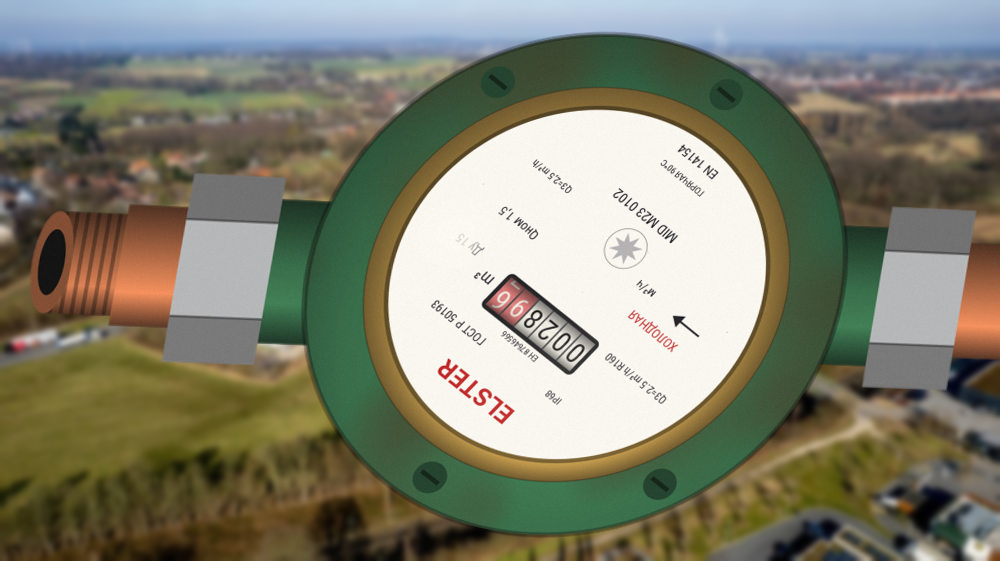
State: 28.96 (m³)
